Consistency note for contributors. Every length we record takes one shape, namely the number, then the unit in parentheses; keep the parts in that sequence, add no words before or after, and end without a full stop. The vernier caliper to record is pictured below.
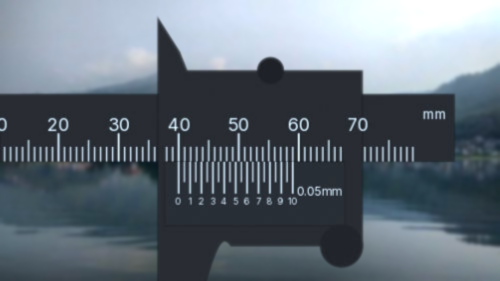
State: 40.0 (mm)
